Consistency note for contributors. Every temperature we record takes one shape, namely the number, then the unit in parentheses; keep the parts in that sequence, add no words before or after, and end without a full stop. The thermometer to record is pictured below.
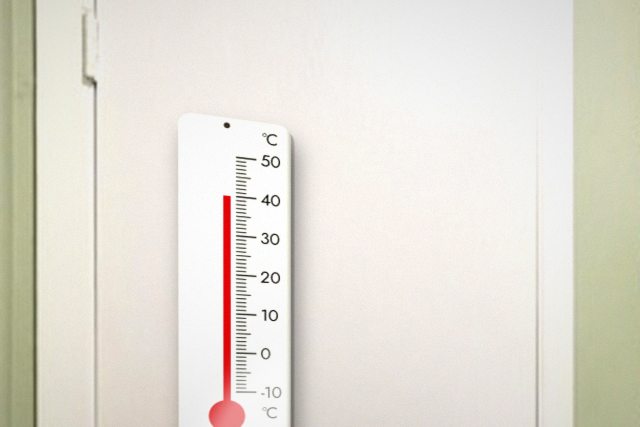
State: 40 (°C)
